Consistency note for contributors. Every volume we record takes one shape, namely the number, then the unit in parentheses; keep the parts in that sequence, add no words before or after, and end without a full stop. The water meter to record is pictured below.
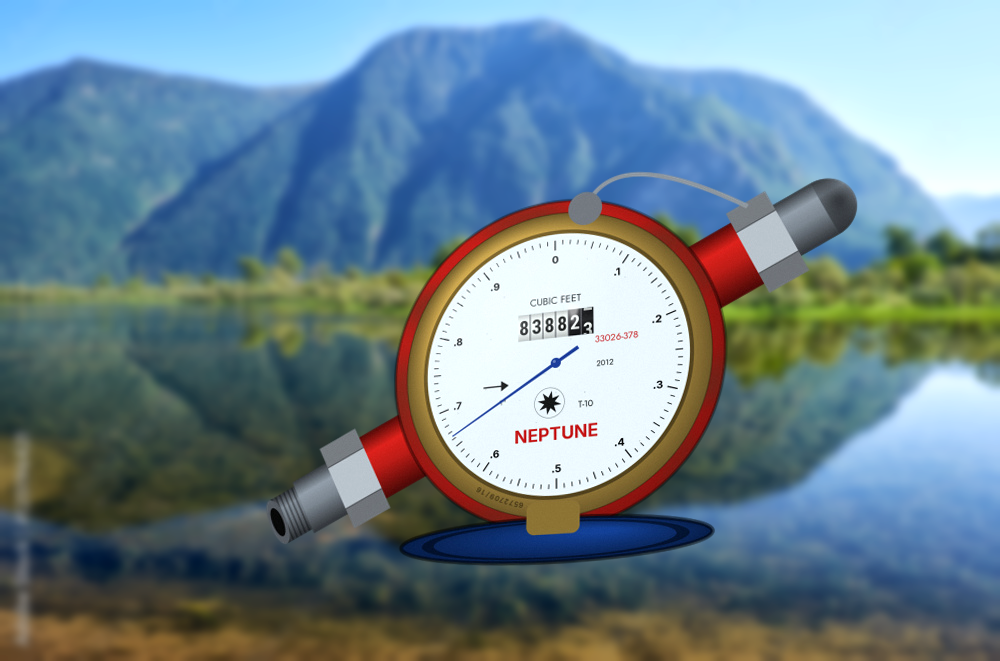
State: 838822.66 (ft³)
